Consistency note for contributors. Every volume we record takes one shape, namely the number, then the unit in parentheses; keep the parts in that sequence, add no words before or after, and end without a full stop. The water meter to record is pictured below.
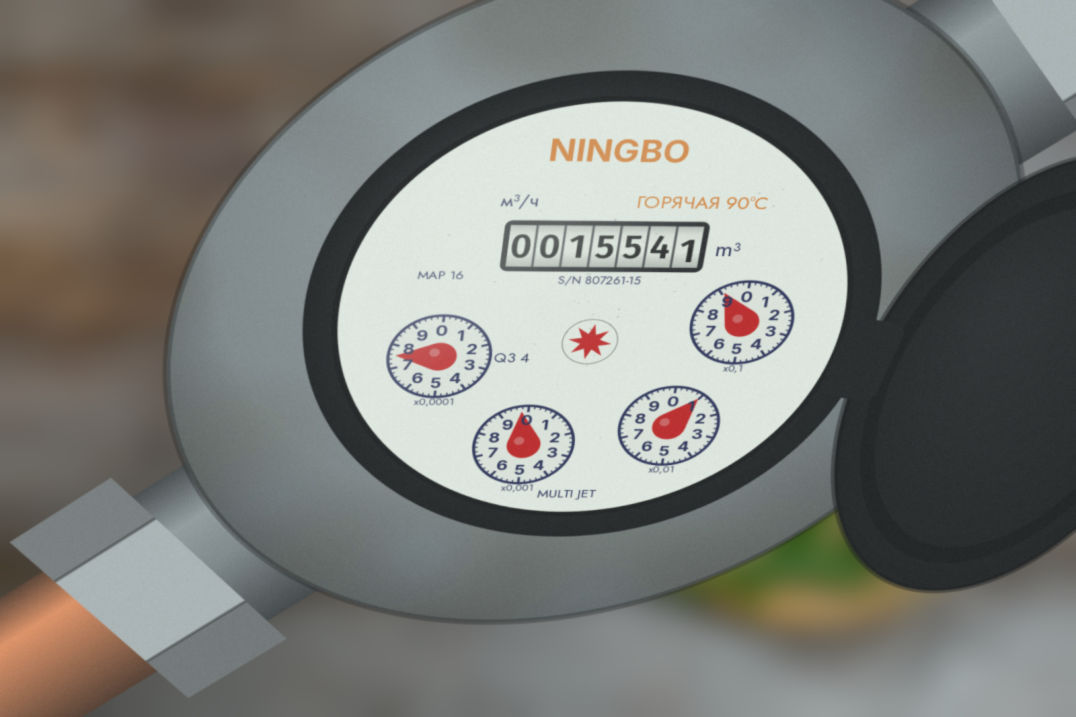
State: 15540.9097 (m³)
